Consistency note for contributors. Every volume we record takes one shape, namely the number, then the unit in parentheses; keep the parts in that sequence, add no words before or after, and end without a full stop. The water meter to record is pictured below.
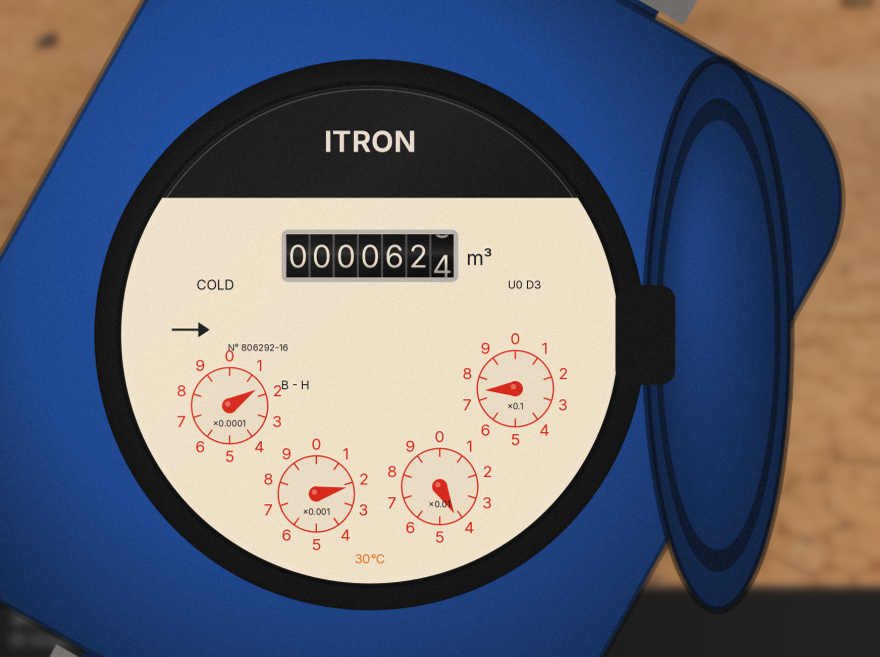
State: 623.7421 (m³)
